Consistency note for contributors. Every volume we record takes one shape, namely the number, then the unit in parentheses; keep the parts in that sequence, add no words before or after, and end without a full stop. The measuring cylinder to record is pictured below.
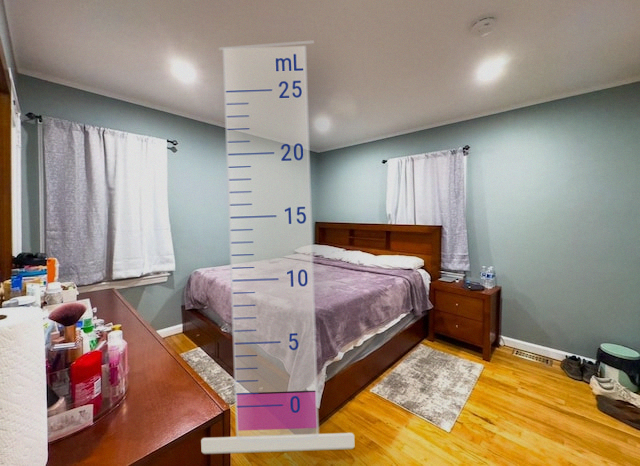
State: 1 (mL)
